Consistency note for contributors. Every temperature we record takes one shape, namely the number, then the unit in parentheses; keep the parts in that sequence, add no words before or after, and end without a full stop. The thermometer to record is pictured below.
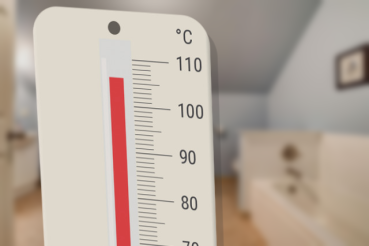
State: 106 (°C)
